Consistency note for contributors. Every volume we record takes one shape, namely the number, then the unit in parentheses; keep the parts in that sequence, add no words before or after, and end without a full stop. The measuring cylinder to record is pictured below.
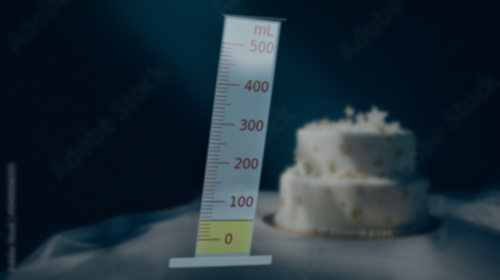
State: 50 (mL)
